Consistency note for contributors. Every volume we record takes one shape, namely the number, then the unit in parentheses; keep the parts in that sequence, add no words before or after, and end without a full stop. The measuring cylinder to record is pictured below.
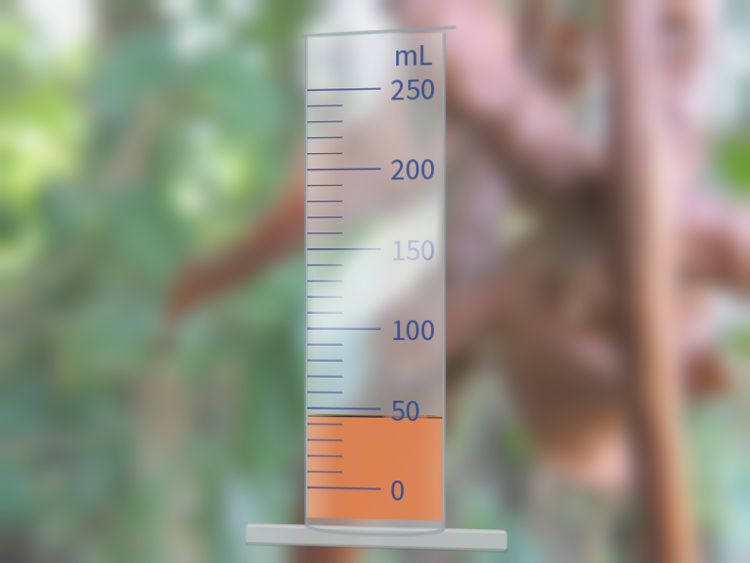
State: 45 (mL)
